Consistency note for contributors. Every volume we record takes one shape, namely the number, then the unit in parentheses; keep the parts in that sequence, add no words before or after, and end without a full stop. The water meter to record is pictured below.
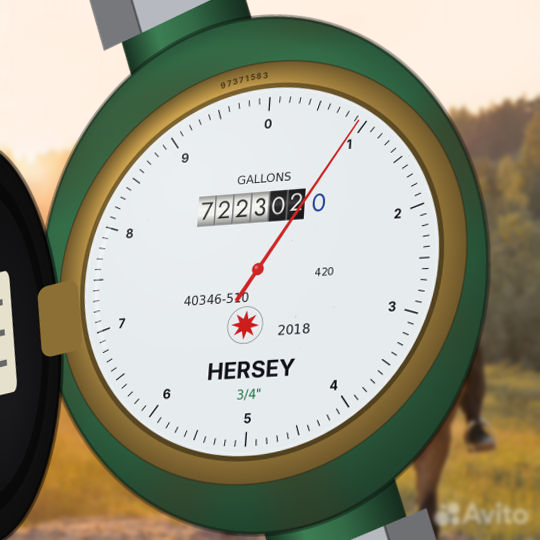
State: 7223020.9 (gal)
